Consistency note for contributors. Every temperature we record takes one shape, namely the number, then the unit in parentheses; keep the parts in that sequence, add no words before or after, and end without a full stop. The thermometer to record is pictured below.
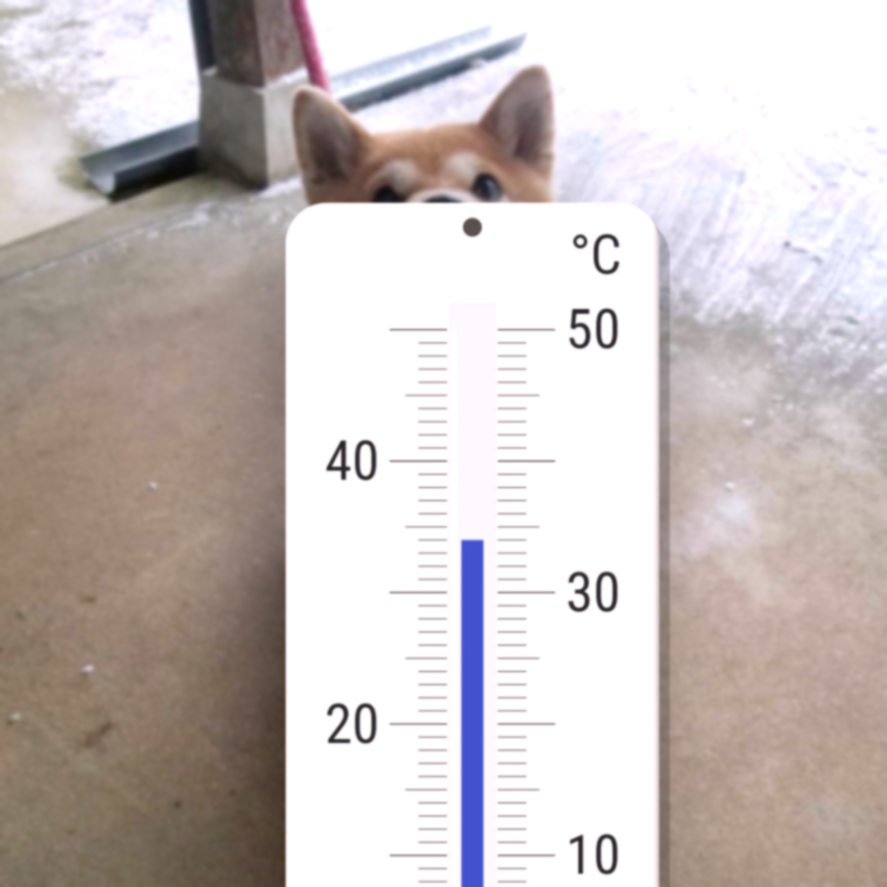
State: 34 (°C)
